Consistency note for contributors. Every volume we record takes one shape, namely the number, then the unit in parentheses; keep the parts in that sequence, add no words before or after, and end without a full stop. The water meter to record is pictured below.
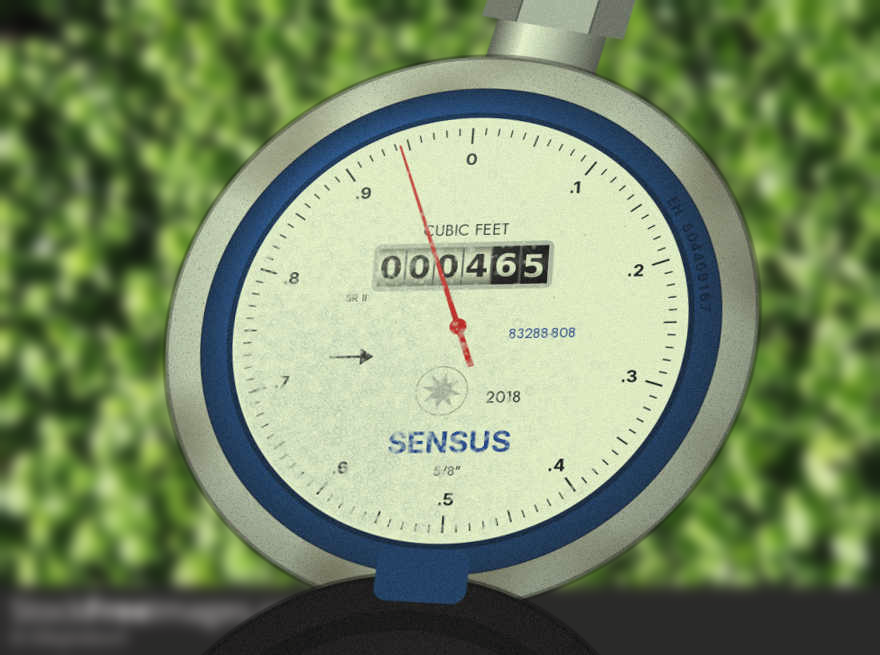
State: 464.94 (ft³)
